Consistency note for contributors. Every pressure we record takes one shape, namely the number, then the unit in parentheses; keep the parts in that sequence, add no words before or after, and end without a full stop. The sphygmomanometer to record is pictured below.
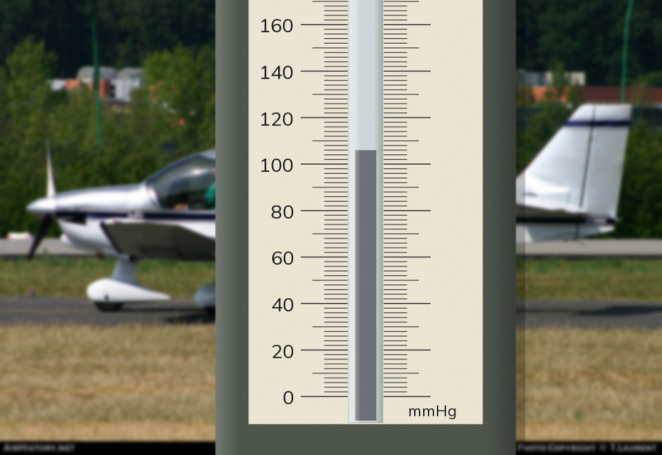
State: 106 (mmHg)
